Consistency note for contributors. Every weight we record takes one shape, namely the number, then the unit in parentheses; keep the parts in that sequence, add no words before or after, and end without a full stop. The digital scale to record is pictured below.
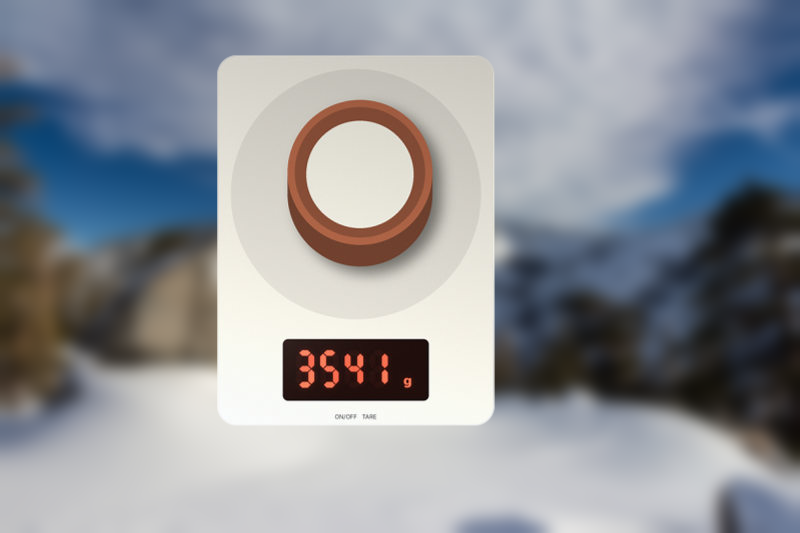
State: 3541 (g)
